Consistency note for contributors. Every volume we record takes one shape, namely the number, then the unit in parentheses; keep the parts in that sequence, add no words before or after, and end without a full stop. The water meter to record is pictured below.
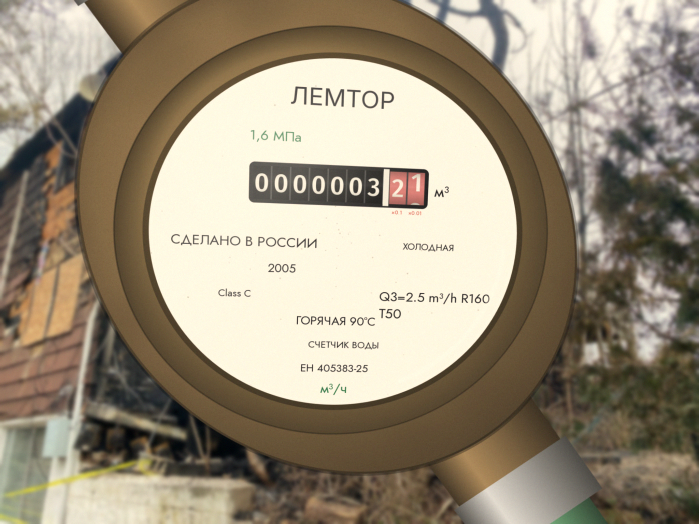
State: 3.21 (m³)
